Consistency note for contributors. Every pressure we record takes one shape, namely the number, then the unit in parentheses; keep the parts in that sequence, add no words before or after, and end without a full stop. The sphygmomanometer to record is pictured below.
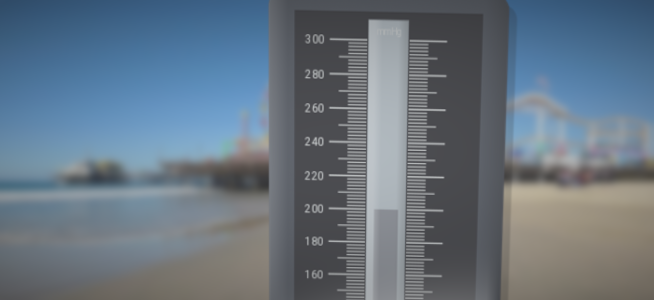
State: 200 (mmHg)
